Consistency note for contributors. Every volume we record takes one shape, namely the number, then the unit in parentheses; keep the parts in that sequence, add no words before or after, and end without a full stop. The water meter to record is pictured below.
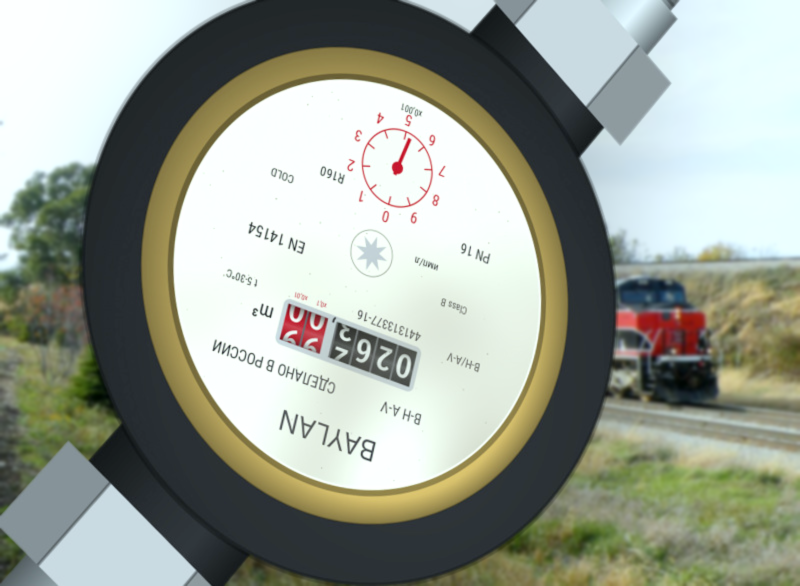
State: 262.995 (m³)
